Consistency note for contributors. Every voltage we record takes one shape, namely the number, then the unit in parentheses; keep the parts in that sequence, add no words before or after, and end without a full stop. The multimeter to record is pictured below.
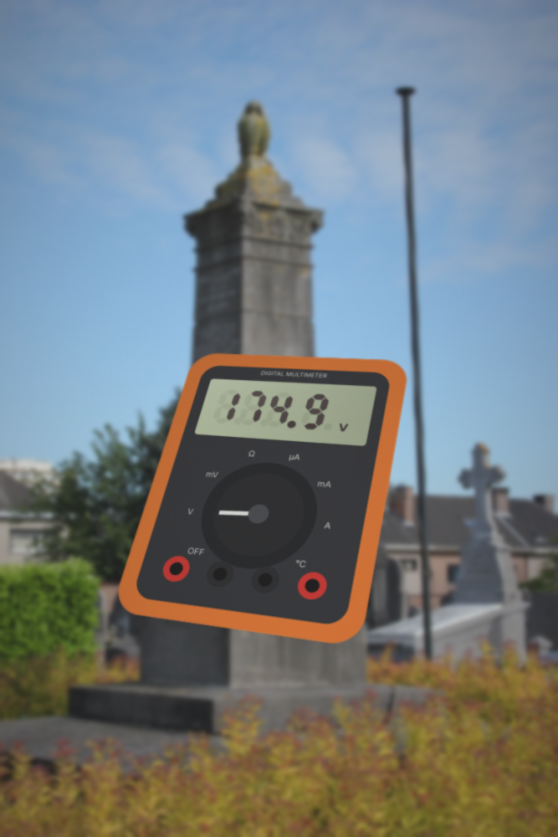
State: 174.9 (V)
